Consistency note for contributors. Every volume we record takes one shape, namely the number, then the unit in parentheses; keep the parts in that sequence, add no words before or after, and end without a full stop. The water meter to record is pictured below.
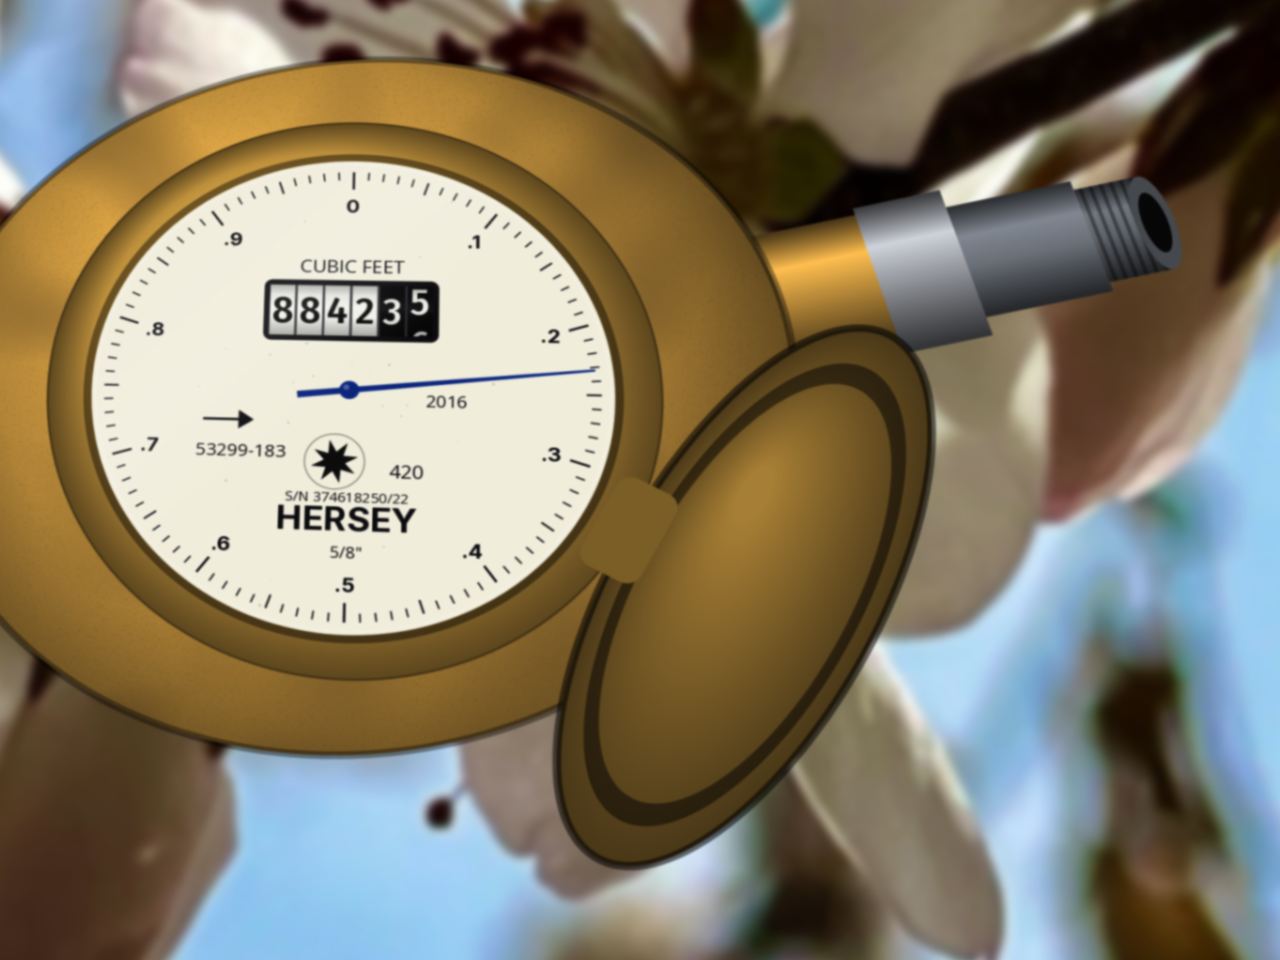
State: 884235.23 (ft³)
